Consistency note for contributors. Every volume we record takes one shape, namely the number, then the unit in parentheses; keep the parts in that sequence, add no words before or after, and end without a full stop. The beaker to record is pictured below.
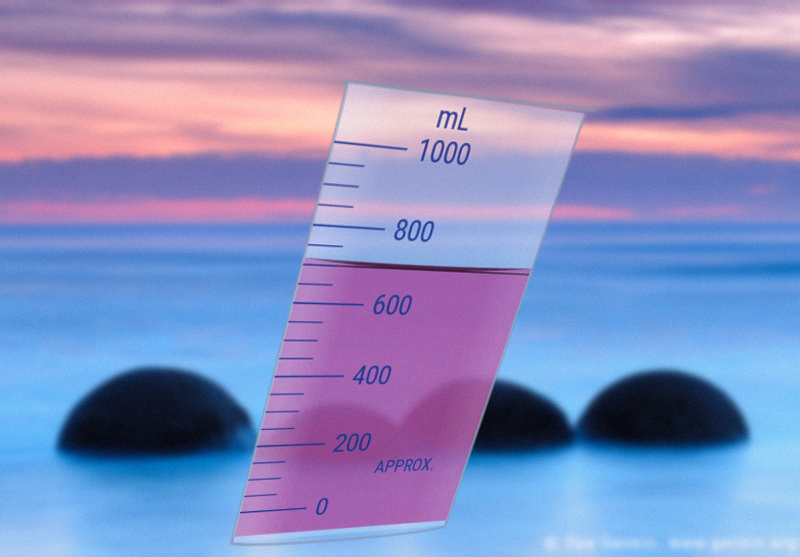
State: 700 (mL)
